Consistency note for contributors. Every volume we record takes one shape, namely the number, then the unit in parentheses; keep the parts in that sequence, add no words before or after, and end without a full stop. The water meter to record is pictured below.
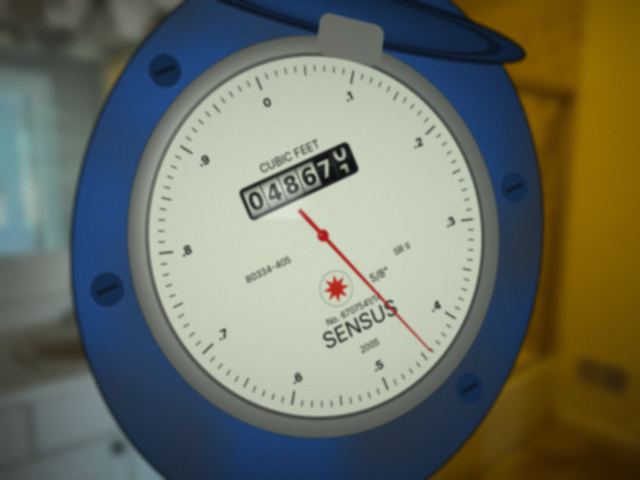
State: 48670.44 (ft³)
